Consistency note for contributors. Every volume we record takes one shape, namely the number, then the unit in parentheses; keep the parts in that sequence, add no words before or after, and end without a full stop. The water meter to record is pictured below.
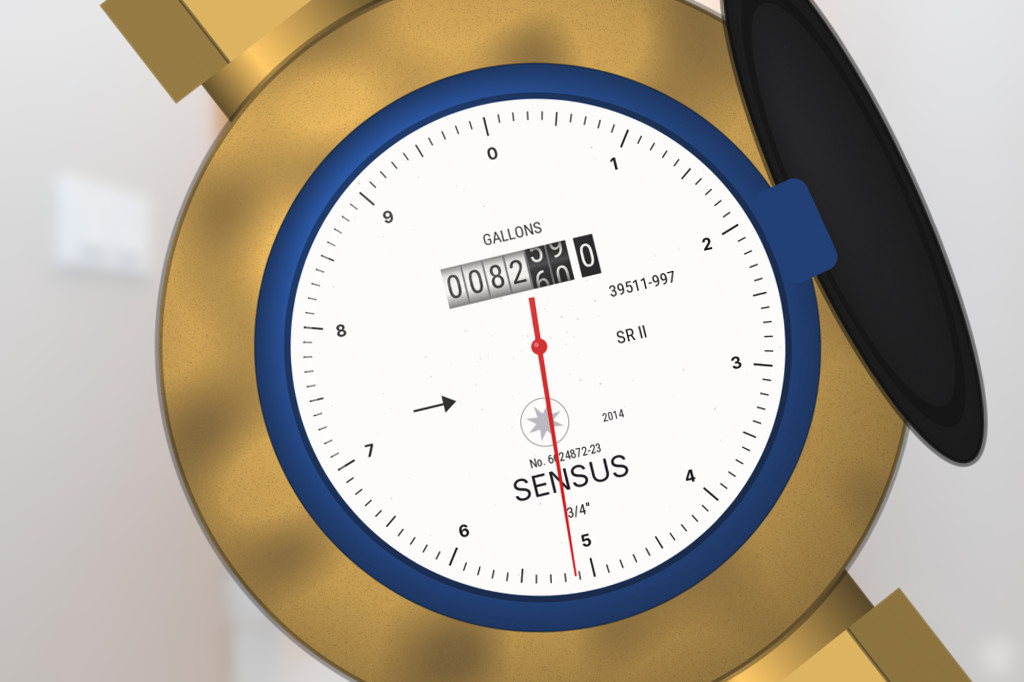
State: 82595.1 (gal)
